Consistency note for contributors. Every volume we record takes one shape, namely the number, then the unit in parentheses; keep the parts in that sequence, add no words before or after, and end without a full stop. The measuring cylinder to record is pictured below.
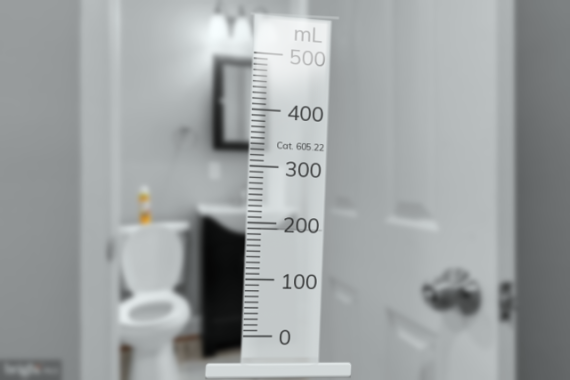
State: 190 (mL)
